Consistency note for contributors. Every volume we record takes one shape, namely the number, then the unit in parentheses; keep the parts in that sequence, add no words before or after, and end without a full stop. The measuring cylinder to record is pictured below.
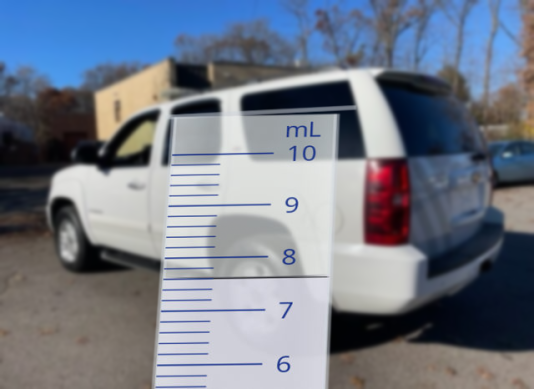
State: 7.6 (mL)
